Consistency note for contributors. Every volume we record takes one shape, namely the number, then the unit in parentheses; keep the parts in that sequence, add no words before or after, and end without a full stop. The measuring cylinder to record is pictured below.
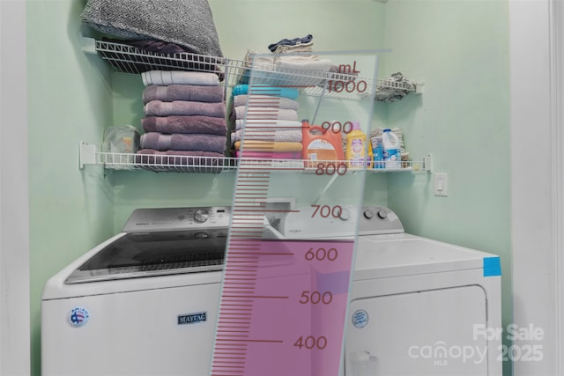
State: 630 (mL)
